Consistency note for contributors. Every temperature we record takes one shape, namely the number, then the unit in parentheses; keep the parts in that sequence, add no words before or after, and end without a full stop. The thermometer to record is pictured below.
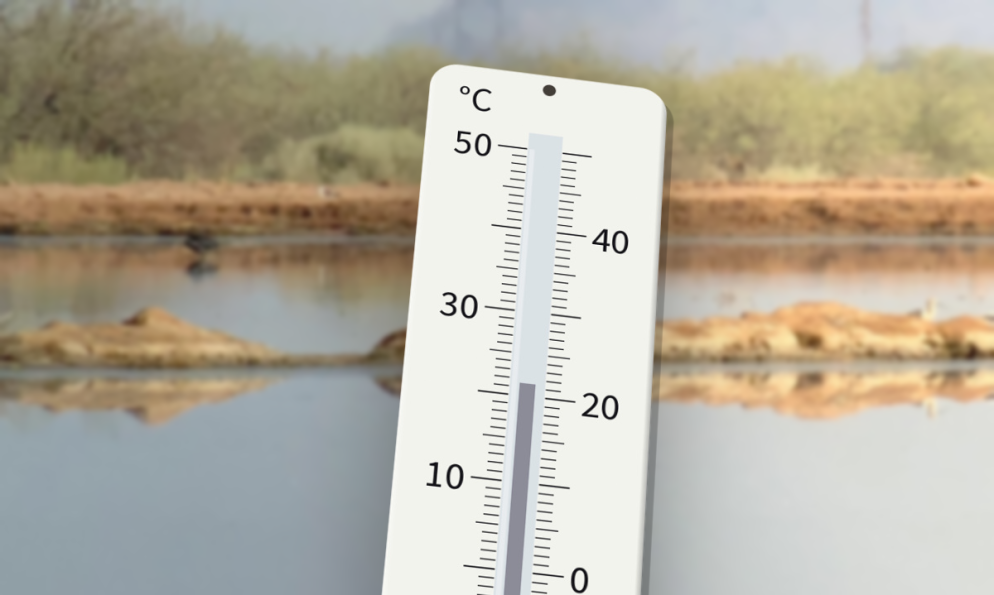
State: 21.5 (°C)
